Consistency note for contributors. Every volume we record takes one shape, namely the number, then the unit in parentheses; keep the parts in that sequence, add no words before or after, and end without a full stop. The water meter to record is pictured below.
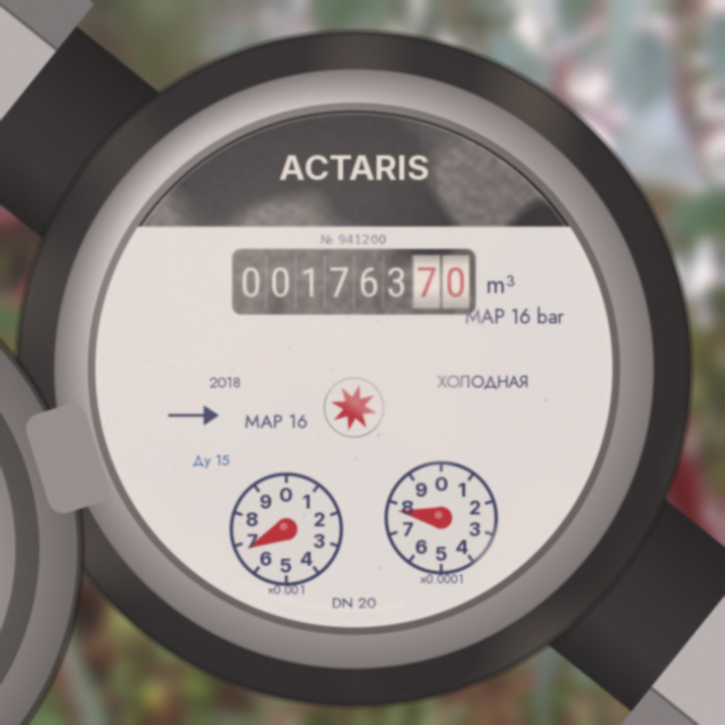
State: 1763.7067 (m³)
